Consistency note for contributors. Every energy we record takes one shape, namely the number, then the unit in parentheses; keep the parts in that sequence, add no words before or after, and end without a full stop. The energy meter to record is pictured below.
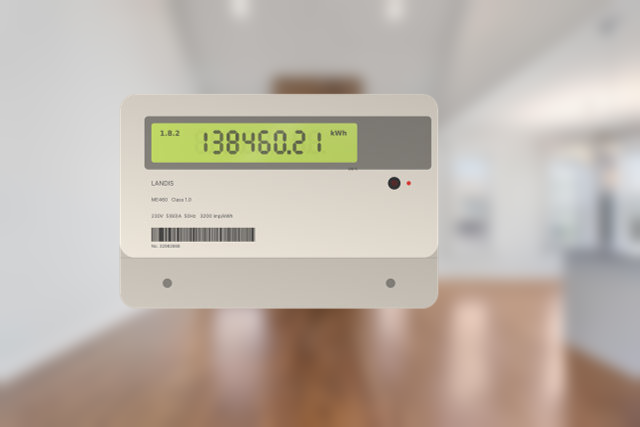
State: 138460.21 (kWh)
